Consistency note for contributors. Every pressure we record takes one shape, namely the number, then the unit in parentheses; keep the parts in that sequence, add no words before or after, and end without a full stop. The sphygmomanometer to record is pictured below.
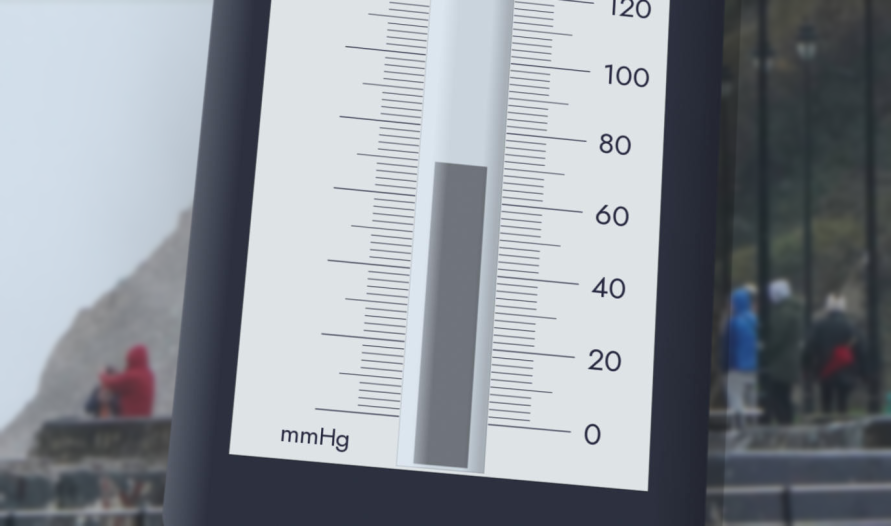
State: 70 (mmHg)
